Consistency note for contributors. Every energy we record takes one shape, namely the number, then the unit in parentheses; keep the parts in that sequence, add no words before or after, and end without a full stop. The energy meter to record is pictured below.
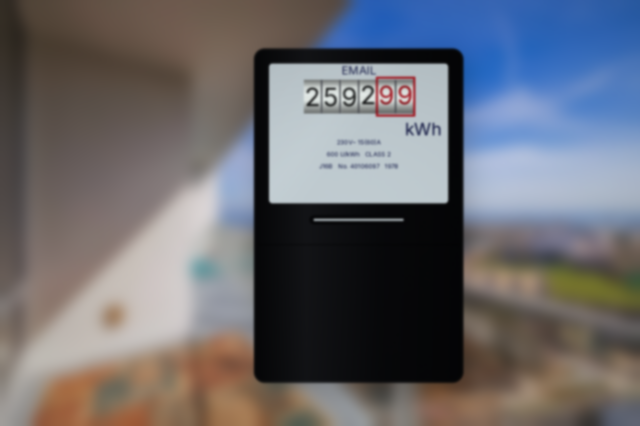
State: 2592.99 (kWh)
